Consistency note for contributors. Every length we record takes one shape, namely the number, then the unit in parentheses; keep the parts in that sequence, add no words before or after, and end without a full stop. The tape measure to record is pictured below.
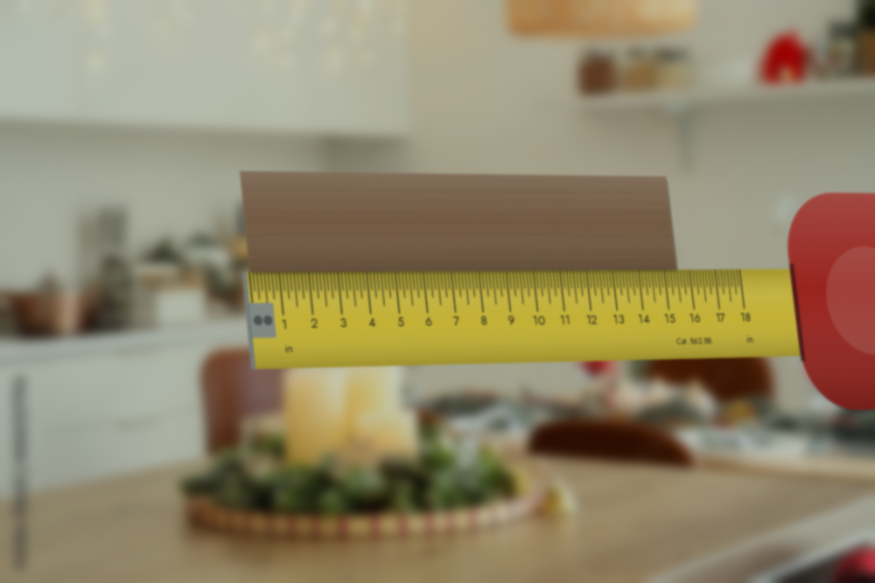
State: 15.5 (in)
